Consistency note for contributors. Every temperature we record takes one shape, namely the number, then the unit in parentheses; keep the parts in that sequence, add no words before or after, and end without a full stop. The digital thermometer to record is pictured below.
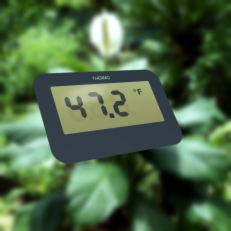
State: 47.2 (°F)
